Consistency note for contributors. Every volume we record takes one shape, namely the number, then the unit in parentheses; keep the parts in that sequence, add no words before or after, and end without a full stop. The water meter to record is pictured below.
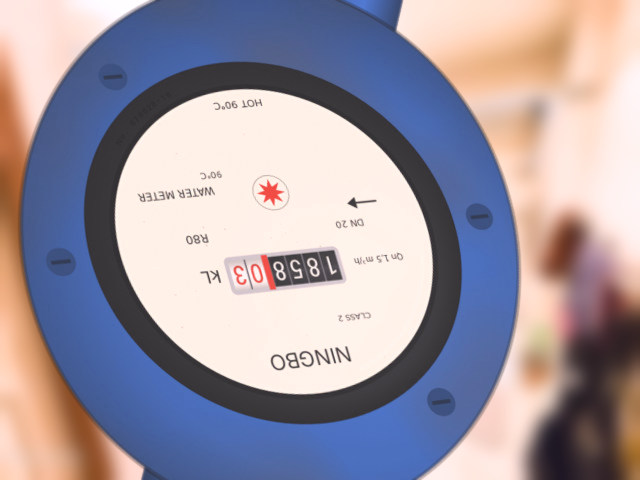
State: 1858.03 (kL)
